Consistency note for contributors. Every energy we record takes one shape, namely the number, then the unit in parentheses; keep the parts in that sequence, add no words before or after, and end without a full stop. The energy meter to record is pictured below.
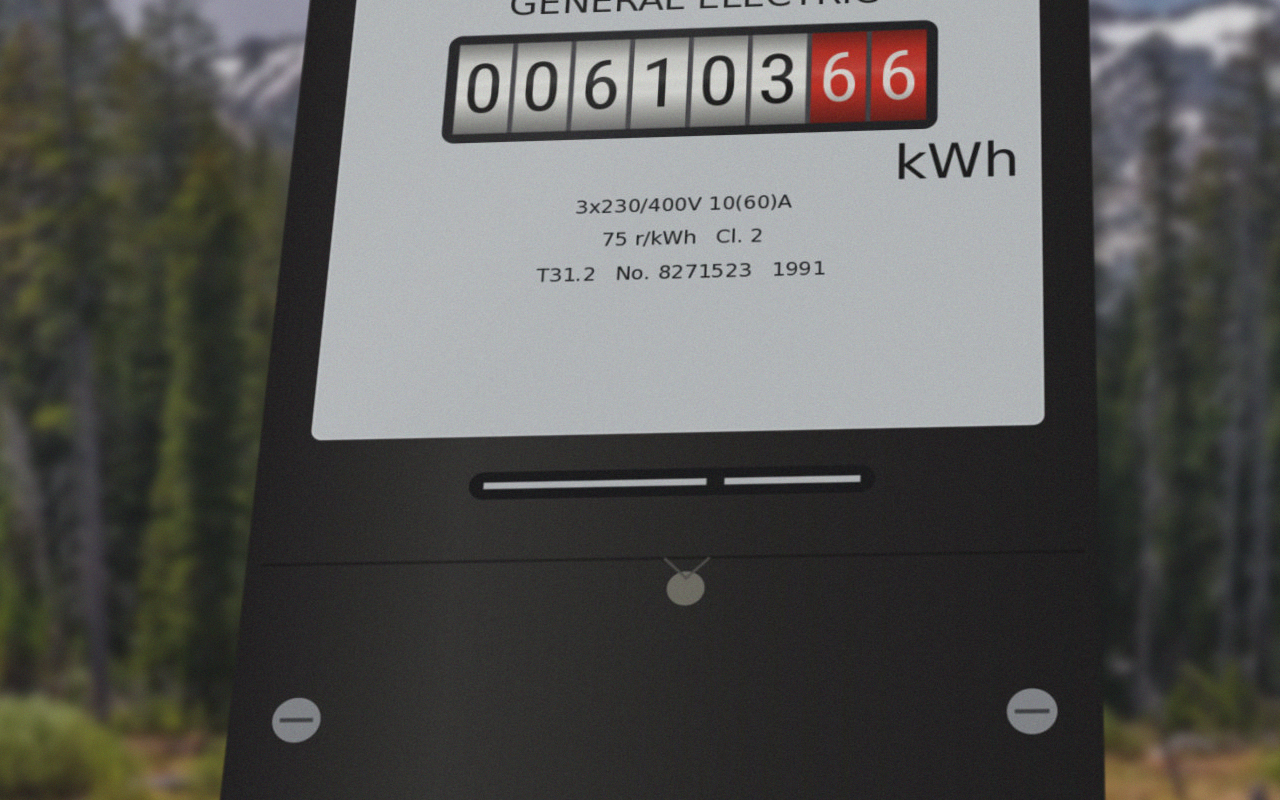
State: 6103.66 (kWh)
